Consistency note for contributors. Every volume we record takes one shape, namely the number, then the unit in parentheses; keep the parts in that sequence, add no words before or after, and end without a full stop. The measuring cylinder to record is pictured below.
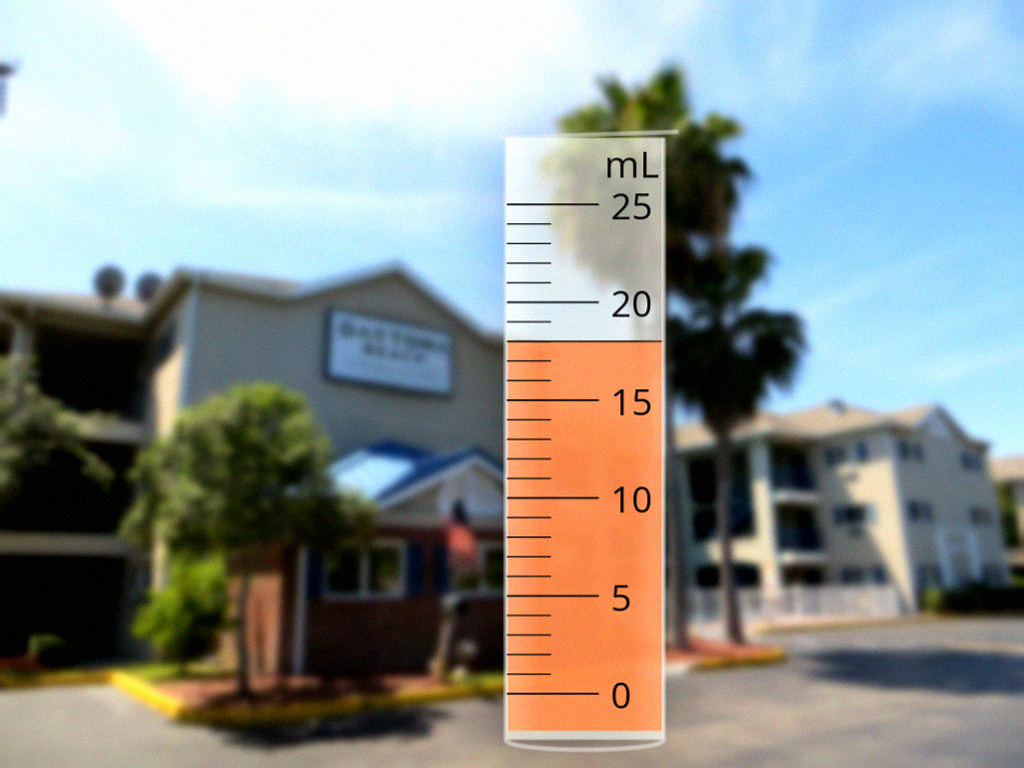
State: 18 (mL)
